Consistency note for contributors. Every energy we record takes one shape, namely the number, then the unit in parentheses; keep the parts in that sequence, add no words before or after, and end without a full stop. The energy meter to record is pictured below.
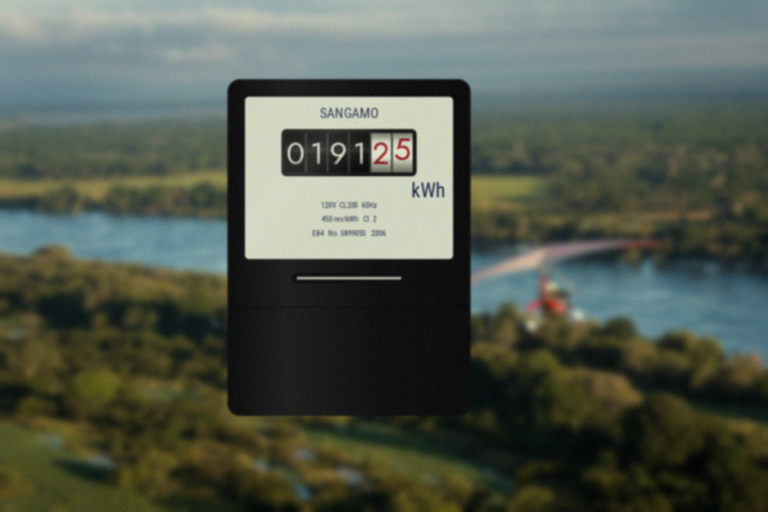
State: 191.25 (kWh)
